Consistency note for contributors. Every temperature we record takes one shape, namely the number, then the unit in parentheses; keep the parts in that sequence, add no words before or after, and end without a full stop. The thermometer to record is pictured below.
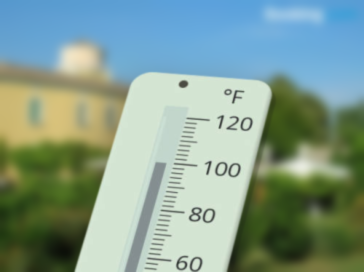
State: 100 (°F)
